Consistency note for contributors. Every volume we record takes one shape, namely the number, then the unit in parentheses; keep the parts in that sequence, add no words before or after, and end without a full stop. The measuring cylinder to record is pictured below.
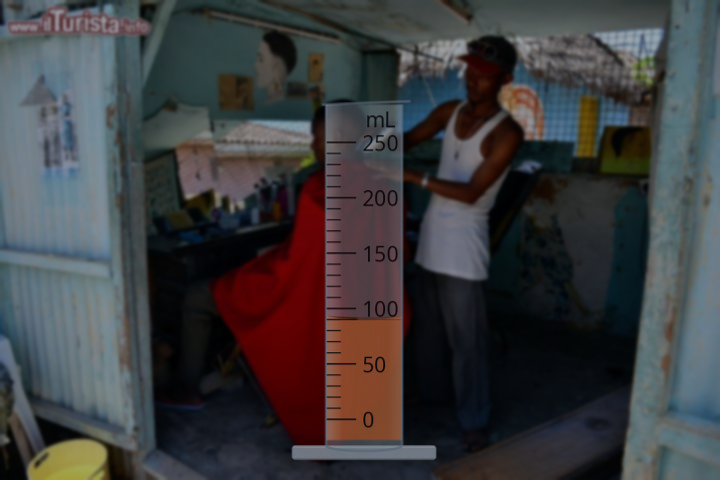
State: 90 (mL)
